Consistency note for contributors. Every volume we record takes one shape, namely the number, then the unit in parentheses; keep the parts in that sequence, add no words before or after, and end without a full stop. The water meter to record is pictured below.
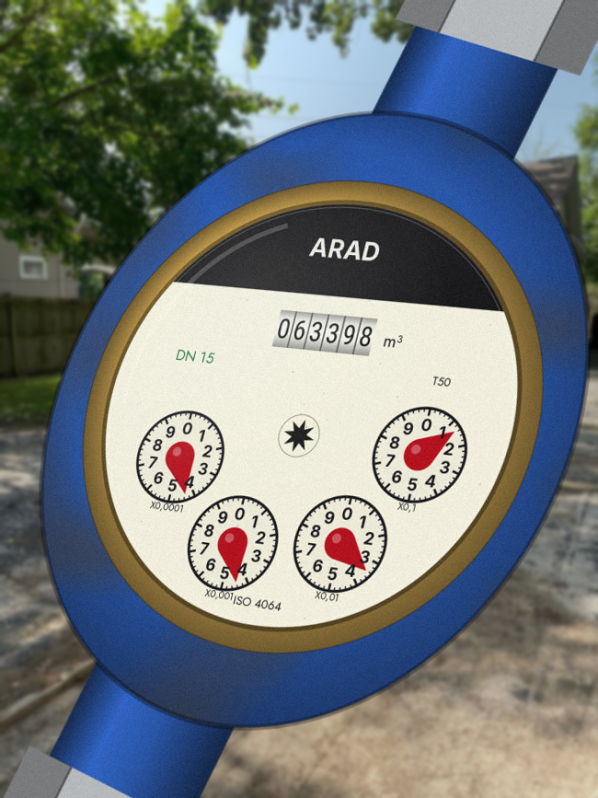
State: 63398.1344 (m³)
